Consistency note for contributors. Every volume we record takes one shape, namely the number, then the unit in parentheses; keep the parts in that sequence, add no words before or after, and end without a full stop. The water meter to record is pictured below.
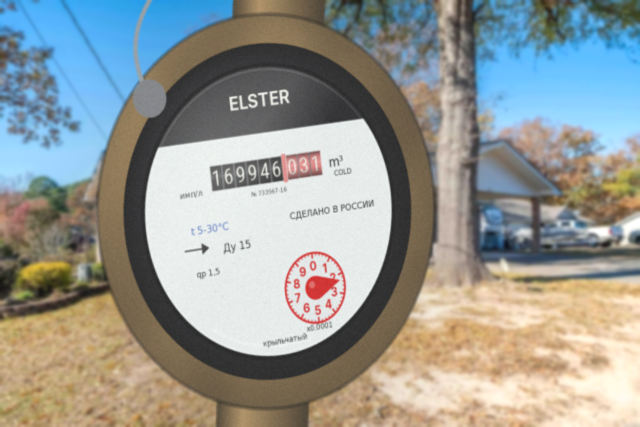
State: 169946.0312 (m³)
